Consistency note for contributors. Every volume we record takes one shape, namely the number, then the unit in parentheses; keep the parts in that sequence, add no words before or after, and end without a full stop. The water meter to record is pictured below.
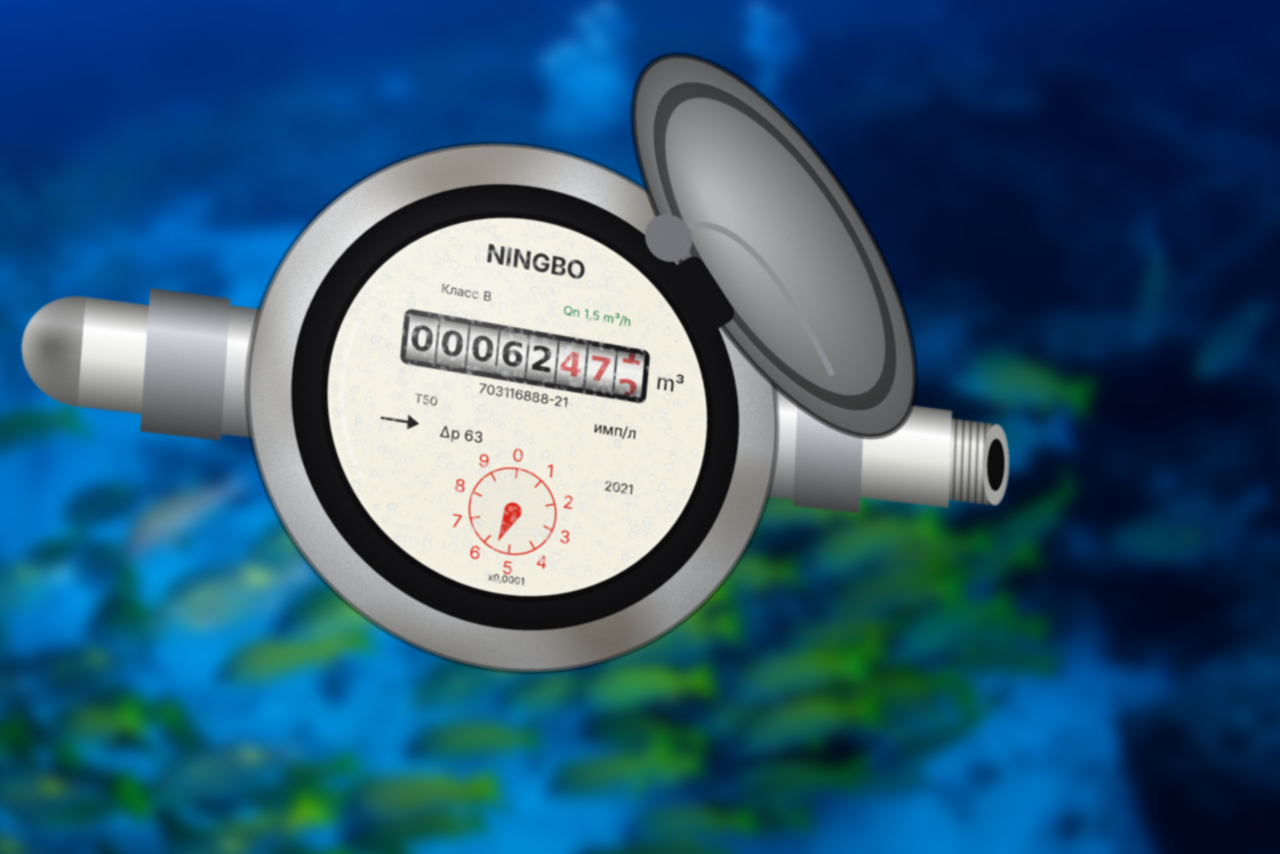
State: 62.4715 (m³)
